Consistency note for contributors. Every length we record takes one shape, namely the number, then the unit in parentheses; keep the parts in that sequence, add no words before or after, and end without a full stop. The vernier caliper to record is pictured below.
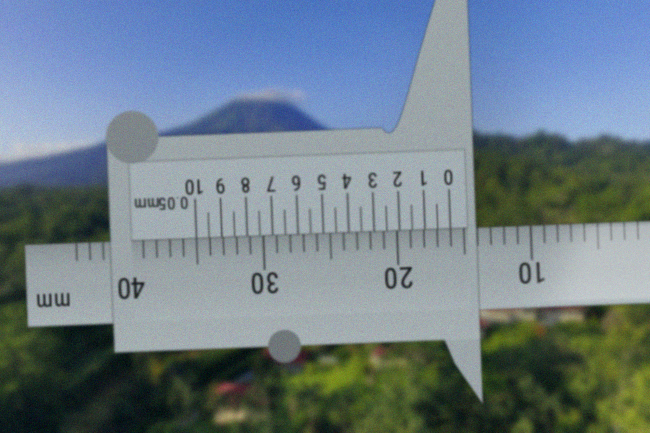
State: 16.0 (mm)
